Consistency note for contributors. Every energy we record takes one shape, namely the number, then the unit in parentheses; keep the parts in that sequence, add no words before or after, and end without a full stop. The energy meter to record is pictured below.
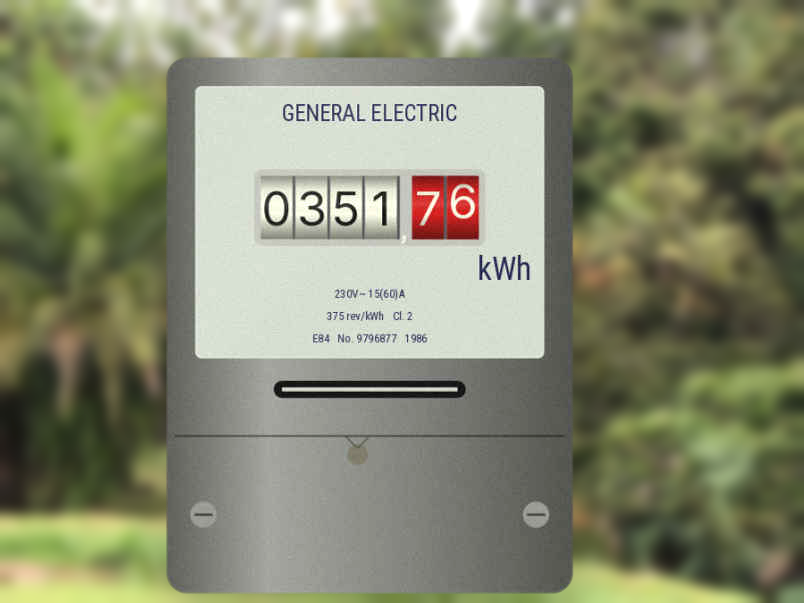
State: 351.76 (kWh)
